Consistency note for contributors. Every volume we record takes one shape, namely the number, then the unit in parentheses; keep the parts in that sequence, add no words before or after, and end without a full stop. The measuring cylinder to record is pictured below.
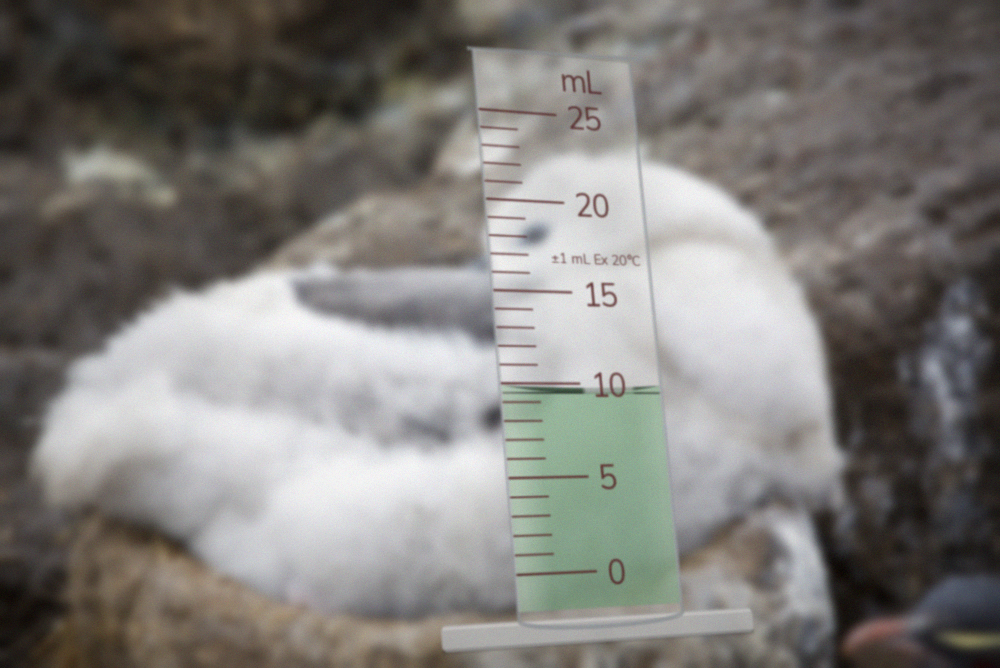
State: 9.5 (mL)
